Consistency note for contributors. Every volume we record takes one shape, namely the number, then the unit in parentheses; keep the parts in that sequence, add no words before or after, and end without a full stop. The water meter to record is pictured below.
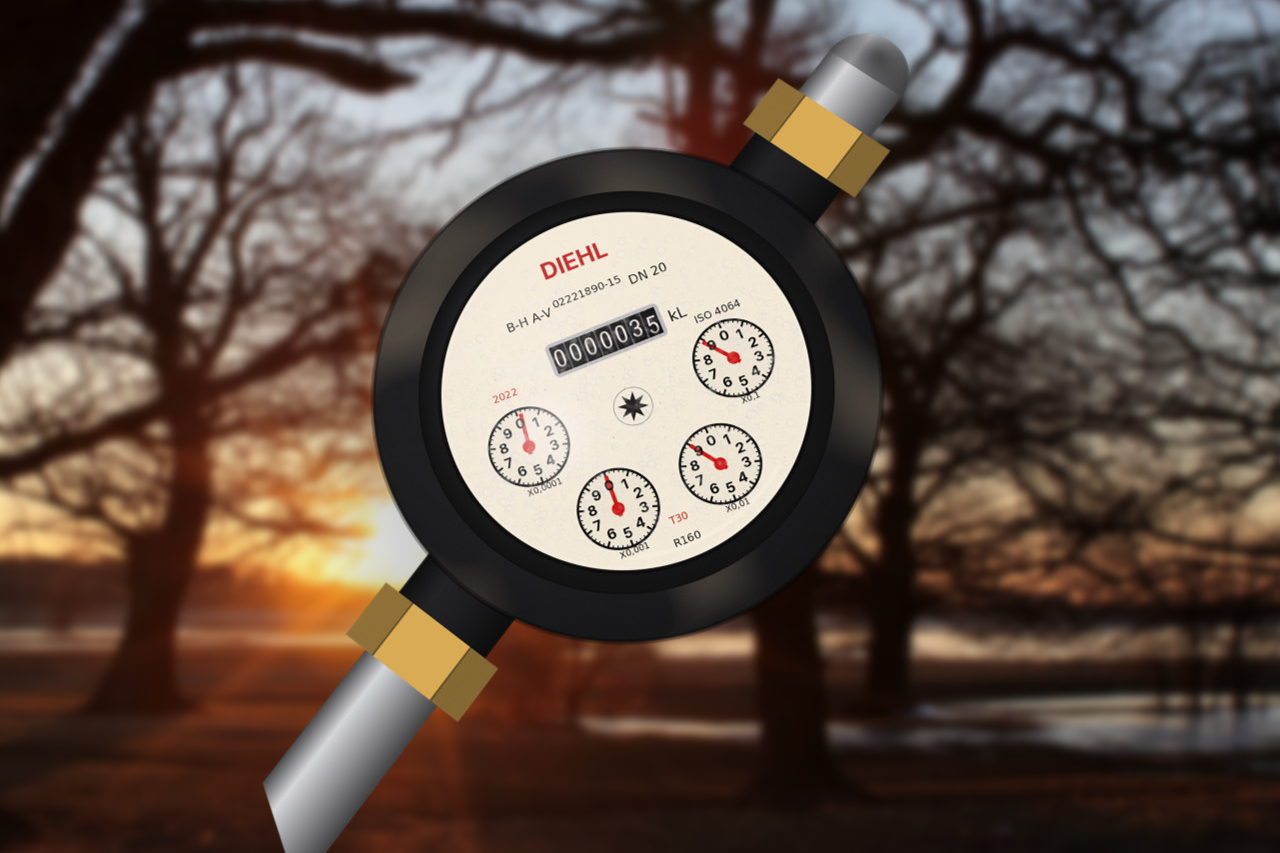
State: 34.8900 (kL)
